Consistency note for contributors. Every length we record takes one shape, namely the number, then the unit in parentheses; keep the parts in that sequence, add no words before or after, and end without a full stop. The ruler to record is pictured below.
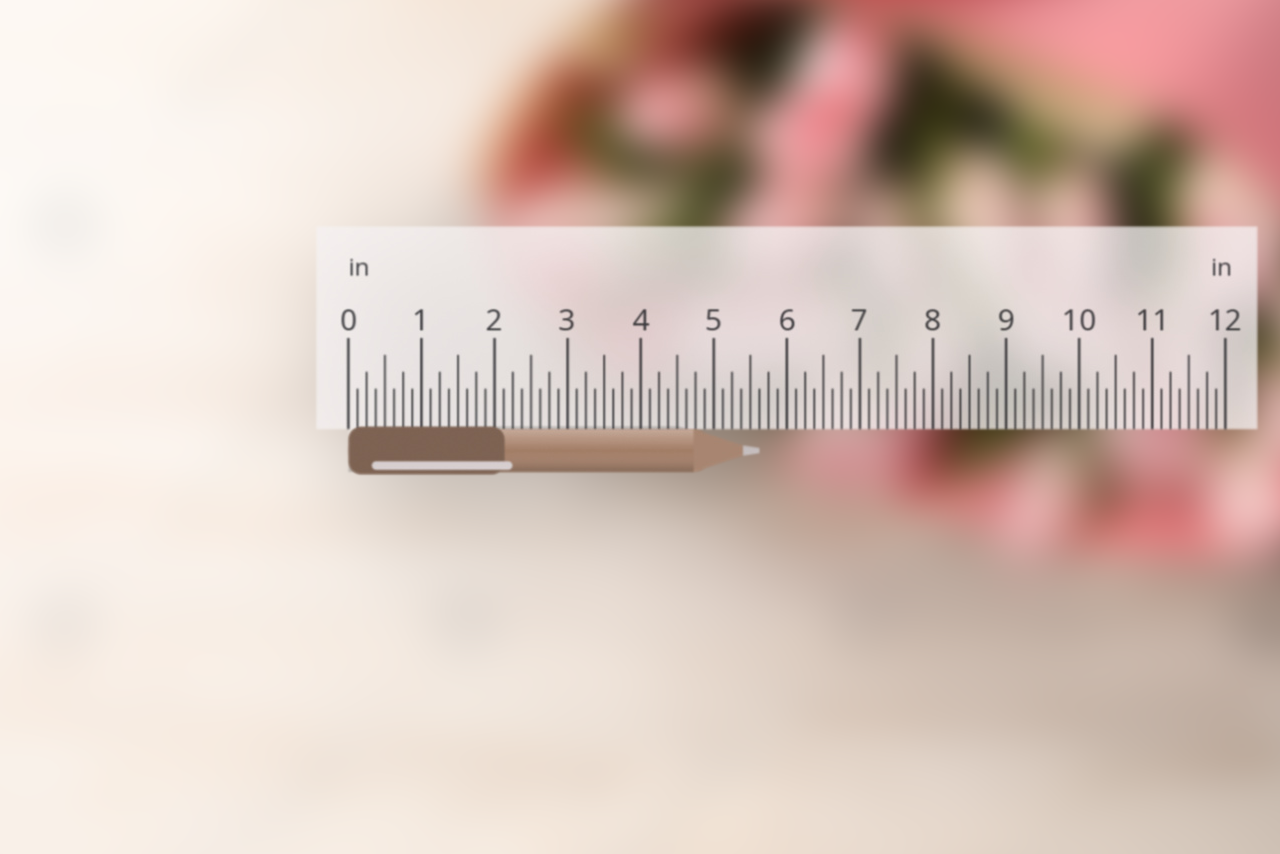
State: 5.625 (in)
